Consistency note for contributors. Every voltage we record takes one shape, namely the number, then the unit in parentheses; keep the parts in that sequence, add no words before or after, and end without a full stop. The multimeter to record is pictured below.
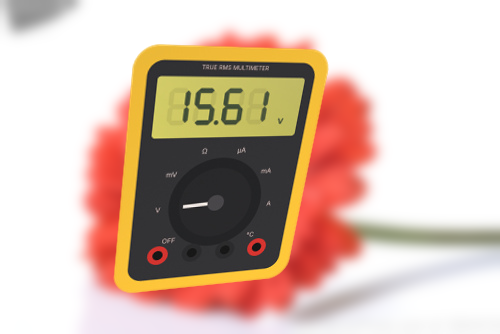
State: 15.61 (V)
